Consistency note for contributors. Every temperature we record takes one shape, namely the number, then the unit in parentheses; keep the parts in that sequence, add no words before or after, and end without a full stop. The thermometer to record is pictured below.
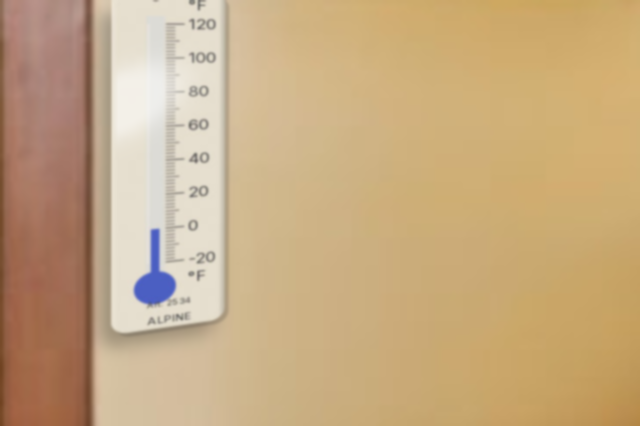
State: 0 (°F)
